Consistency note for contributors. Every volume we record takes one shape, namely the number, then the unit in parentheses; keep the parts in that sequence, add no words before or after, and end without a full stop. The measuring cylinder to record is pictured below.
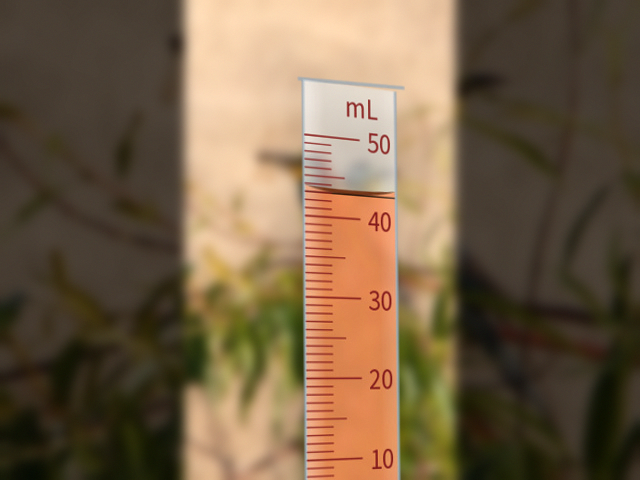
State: 43 (mL)
